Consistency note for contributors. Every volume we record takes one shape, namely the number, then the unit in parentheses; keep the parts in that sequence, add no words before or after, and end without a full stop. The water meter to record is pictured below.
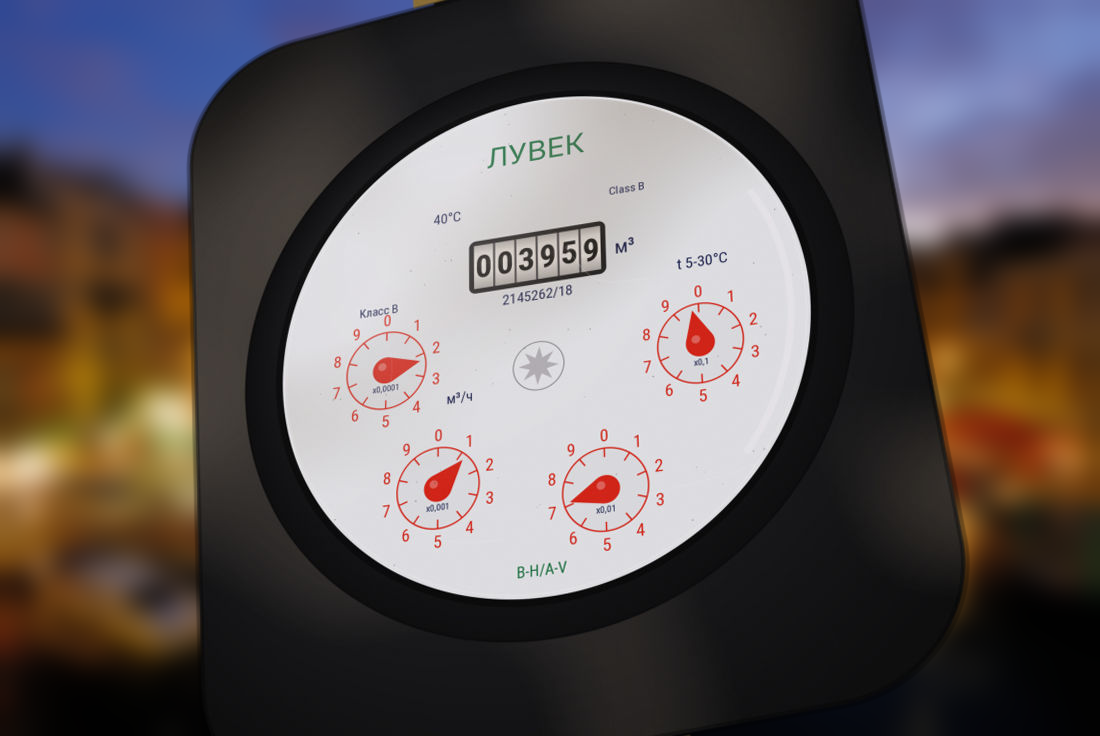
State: 3958.9712 (m³)
